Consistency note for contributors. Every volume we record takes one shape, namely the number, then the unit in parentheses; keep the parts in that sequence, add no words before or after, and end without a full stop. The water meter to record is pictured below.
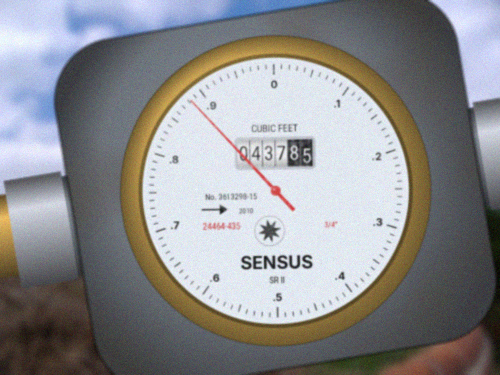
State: 43784.88 (ft³)
